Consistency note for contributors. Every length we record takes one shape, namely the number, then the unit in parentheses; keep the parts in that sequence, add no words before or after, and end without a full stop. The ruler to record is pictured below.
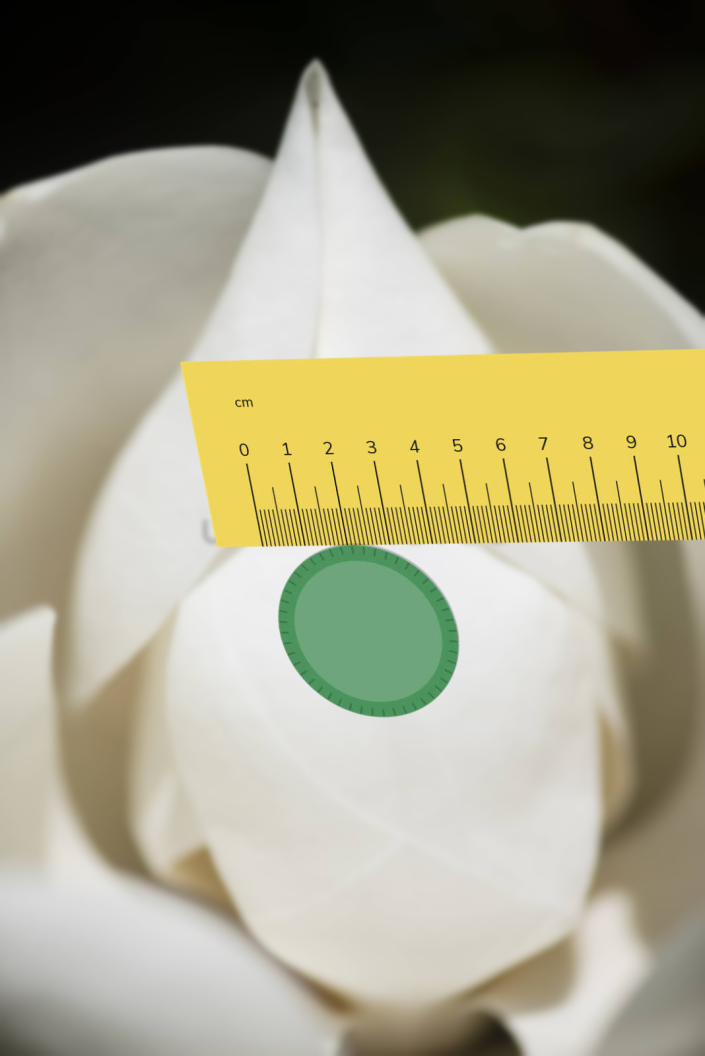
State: 4.2 (cm)
